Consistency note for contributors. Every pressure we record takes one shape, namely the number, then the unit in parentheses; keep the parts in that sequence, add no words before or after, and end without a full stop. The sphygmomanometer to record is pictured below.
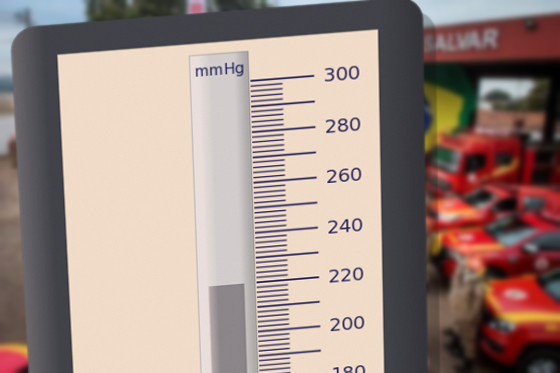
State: 220 (mmHg)
